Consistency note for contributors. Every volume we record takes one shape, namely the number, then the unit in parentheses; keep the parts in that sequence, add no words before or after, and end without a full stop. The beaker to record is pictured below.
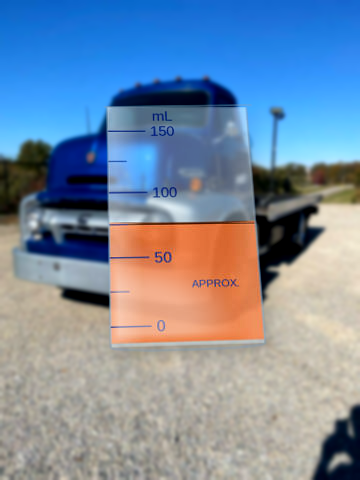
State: 75 (mL)
